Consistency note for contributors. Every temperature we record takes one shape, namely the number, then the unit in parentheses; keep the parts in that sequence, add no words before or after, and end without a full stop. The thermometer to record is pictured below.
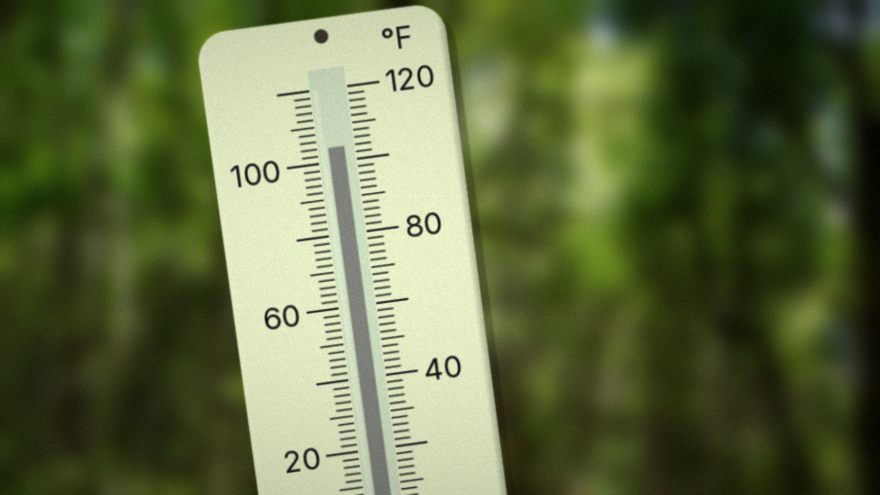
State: 104 (°F)
